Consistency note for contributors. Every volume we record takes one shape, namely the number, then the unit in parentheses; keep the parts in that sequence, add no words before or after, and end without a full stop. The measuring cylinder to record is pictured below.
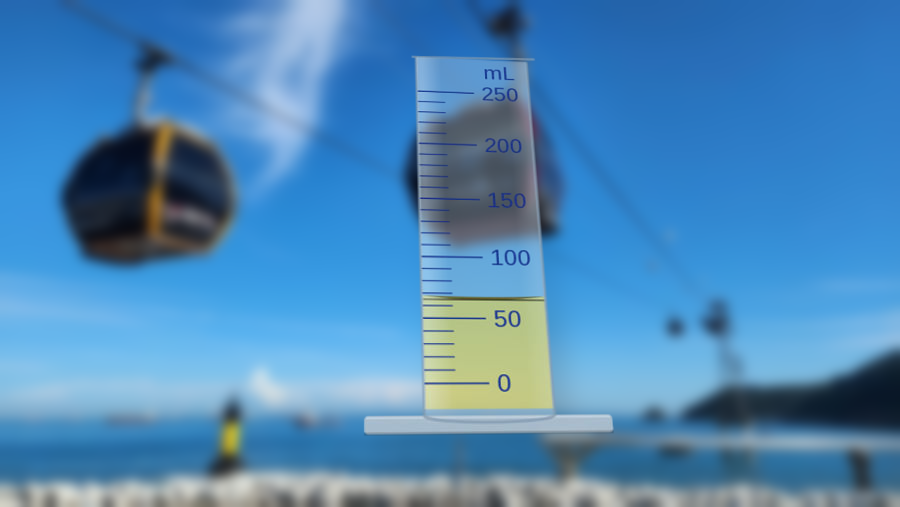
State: 65 (mL)
